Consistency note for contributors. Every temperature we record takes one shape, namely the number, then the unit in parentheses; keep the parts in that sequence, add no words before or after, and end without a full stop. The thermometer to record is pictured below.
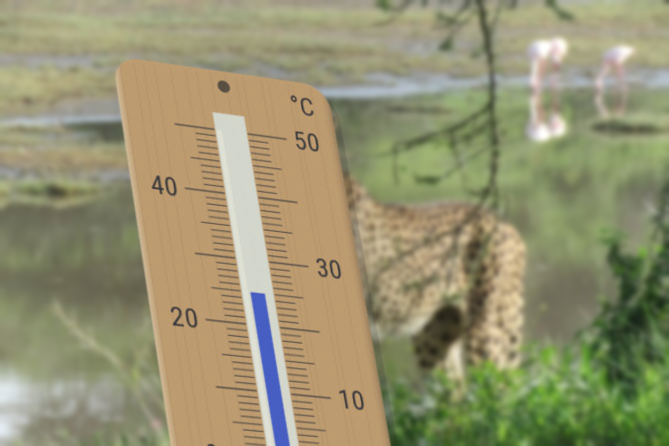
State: 25 (°C)
